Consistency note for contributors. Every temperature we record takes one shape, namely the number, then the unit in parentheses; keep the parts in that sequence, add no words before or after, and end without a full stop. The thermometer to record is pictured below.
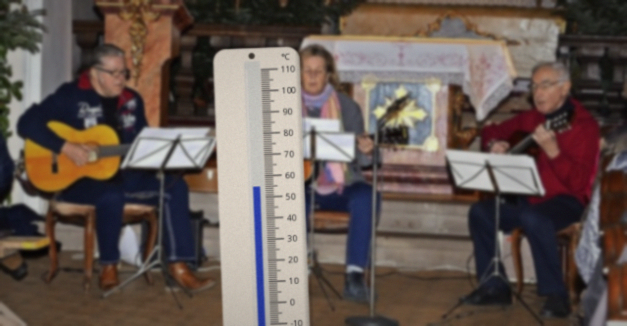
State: 55 (°C)
